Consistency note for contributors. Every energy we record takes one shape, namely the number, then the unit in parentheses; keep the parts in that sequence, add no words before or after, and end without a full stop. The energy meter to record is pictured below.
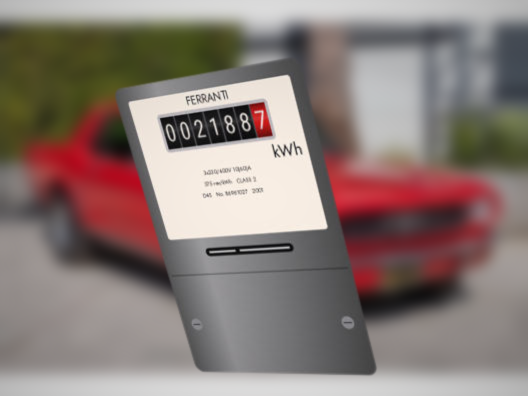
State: 2188.7 (kWh)
